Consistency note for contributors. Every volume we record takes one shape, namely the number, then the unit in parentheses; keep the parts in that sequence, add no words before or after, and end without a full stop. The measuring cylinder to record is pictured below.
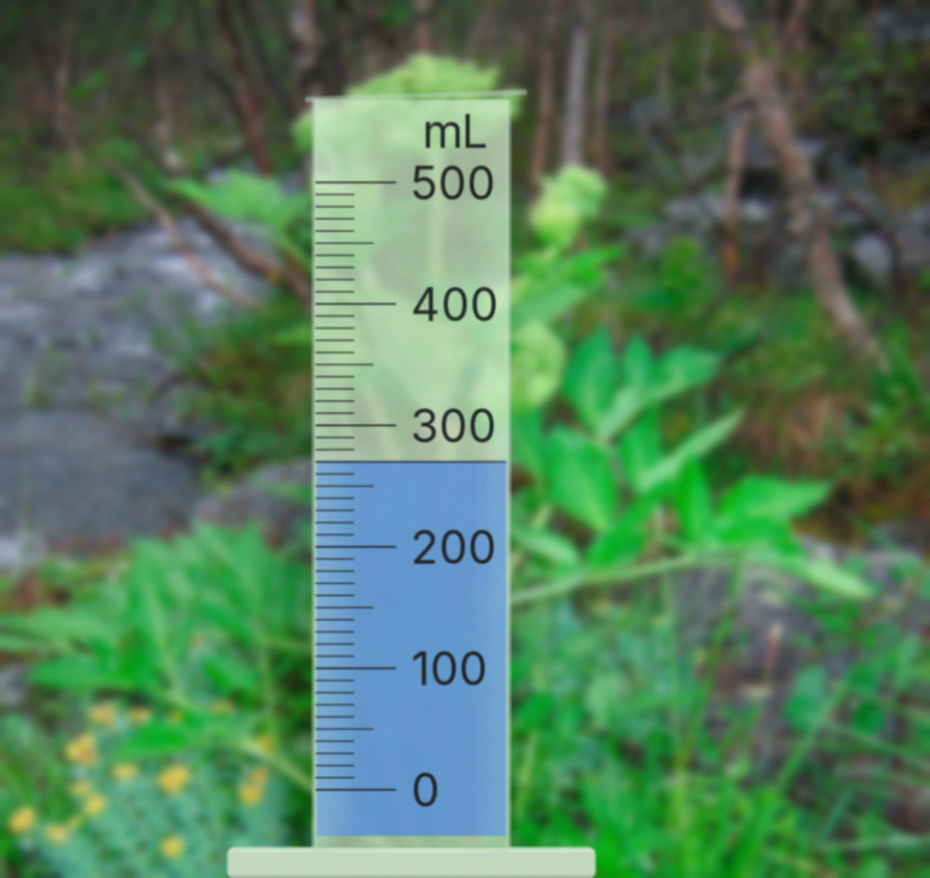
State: 270 (mL)
